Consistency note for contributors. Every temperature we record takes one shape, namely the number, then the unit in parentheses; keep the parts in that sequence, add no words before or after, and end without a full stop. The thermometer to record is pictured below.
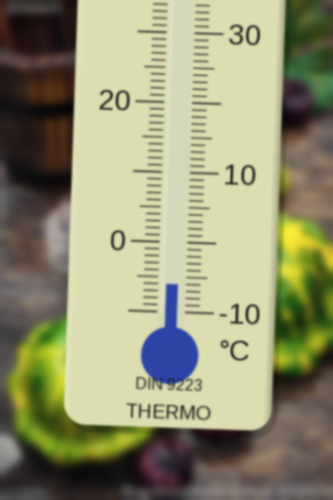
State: -6 (°C)
